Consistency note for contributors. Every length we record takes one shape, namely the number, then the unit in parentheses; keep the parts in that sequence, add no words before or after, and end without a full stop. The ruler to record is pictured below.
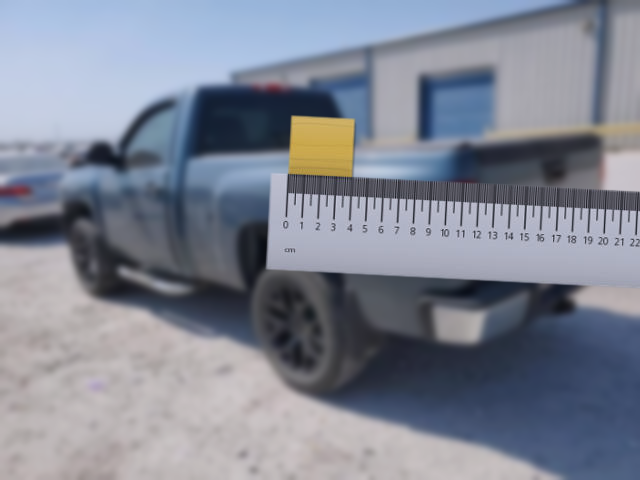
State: 4 (cm)
